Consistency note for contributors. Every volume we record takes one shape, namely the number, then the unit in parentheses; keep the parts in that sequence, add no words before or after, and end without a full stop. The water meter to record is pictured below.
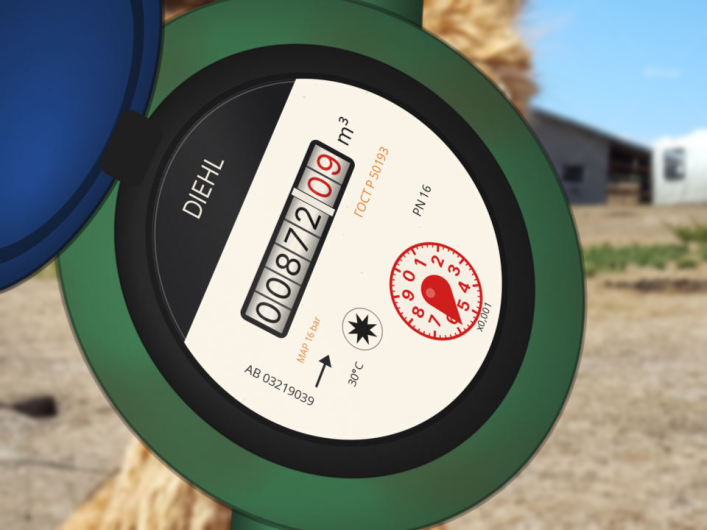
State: 872.095 (m³)
